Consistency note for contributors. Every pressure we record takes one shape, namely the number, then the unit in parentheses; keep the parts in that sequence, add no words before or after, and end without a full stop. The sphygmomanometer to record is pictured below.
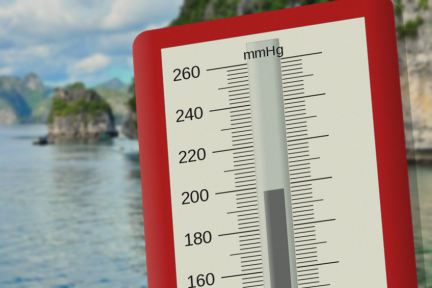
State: 198 (mmHg)
